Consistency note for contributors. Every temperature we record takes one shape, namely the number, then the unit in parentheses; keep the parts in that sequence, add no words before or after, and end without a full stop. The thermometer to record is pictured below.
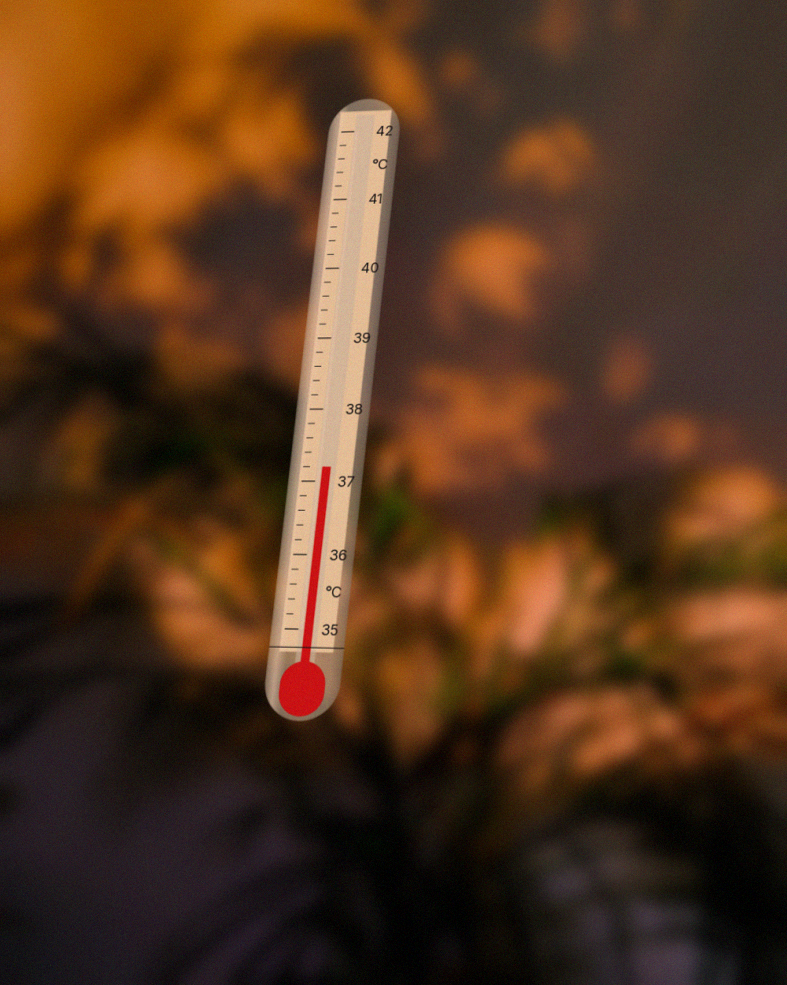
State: 37.2 (°C)
